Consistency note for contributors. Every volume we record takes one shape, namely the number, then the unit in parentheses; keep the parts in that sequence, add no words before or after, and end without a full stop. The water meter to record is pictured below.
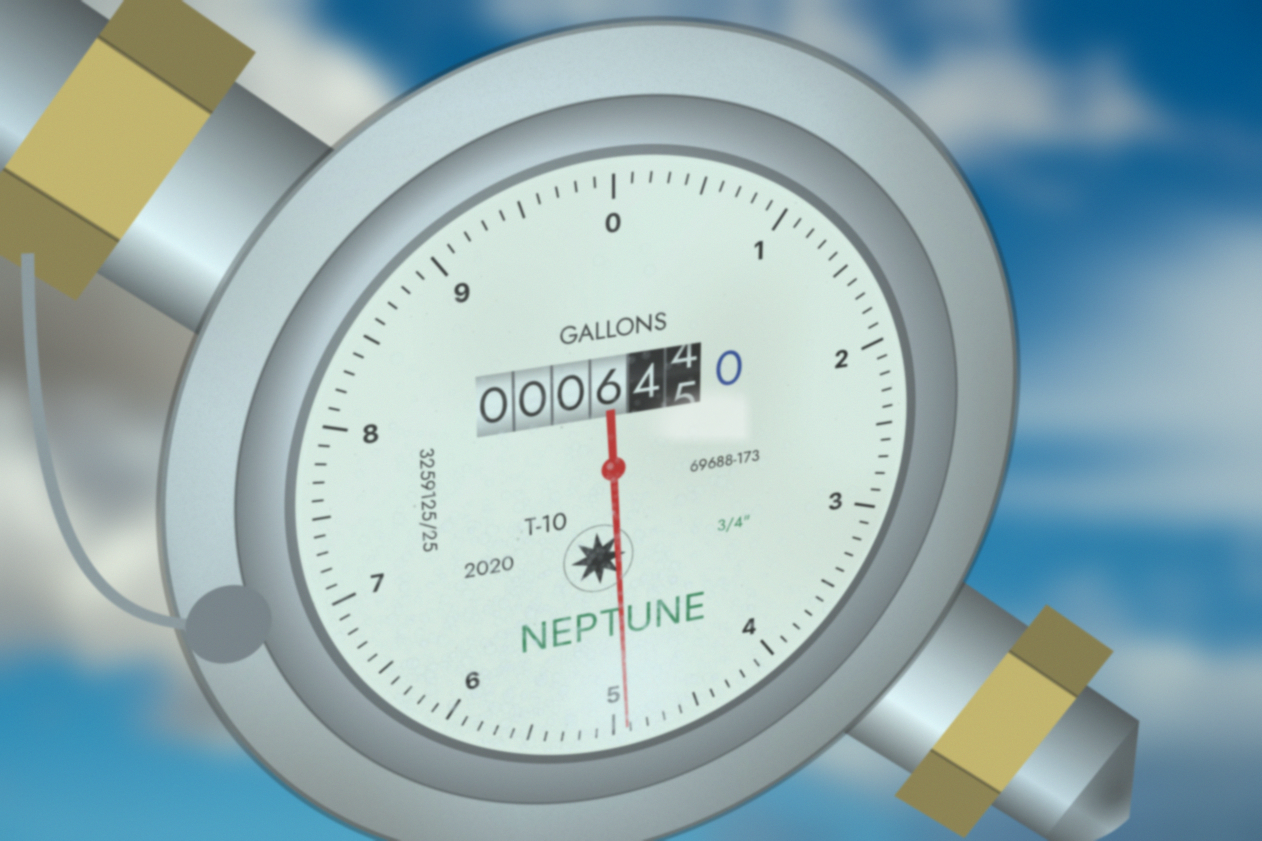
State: 6444.9 (gal)
